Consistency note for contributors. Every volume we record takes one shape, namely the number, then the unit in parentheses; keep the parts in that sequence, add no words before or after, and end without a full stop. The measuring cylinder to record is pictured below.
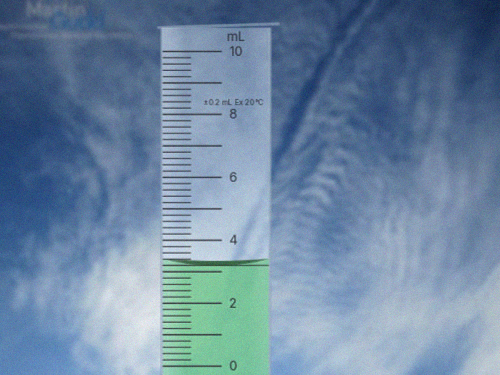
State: 3.2 (mL)
